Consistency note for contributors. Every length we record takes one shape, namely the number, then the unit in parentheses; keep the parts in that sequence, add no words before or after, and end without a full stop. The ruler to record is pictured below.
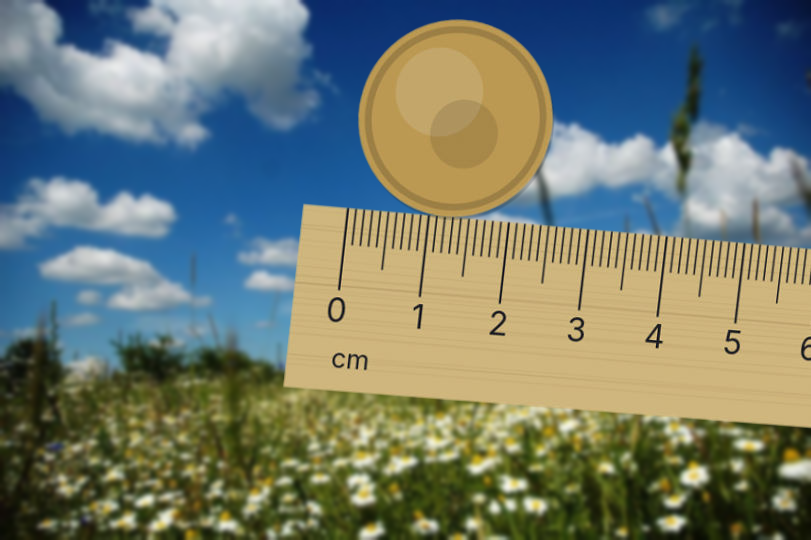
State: 2.4 (cm)
